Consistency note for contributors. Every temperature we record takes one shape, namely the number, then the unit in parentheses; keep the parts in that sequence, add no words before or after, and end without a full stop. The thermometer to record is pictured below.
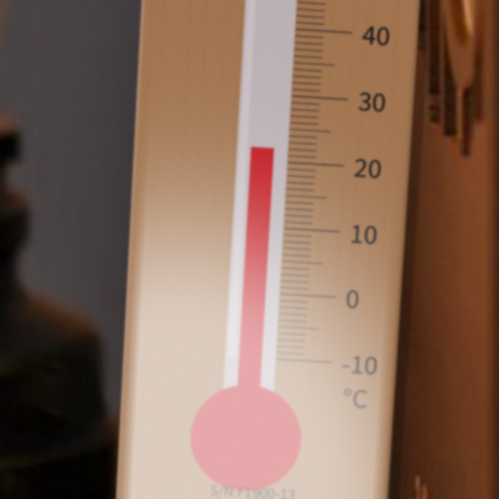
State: 22 (°C)
